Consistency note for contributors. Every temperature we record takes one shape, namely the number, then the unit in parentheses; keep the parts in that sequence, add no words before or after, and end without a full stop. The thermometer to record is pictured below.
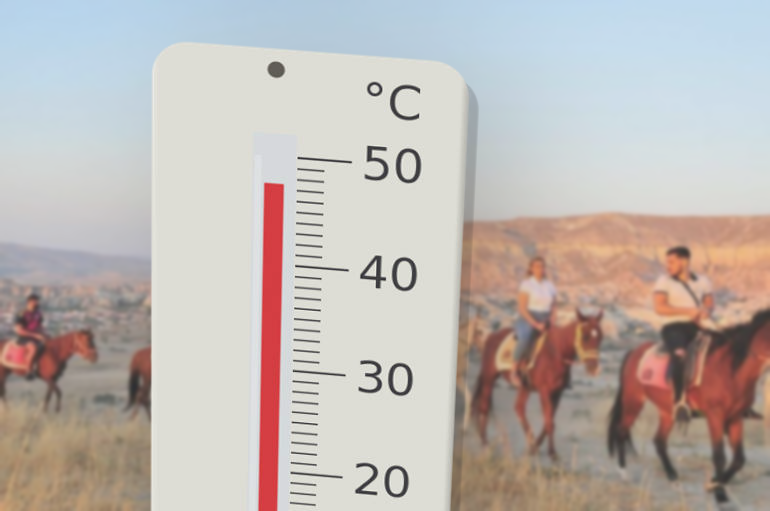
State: 47.5 (°C)
